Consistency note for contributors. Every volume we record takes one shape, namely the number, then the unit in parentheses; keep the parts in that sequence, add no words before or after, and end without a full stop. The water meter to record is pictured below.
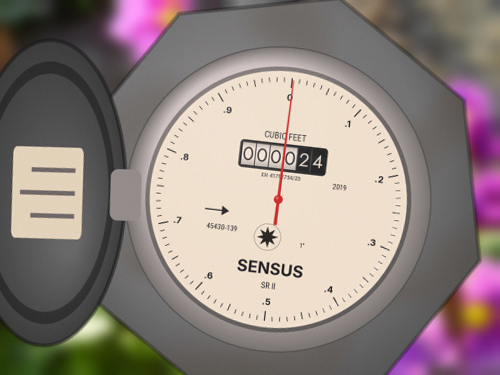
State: 24.00 (ft³)
